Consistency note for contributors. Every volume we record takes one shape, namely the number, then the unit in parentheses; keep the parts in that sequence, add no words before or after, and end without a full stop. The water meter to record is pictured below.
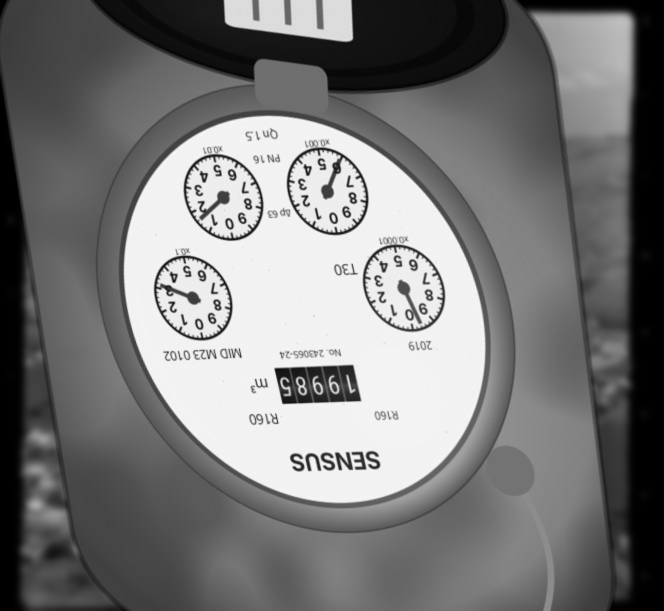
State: 19985.3159 (m³)
